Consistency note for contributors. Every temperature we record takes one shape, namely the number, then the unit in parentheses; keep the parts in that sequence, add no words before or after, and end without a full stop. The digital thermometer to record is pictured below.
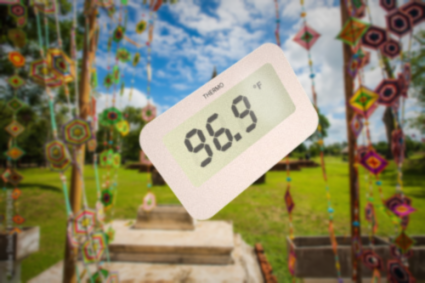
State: 96.9 (°F)
